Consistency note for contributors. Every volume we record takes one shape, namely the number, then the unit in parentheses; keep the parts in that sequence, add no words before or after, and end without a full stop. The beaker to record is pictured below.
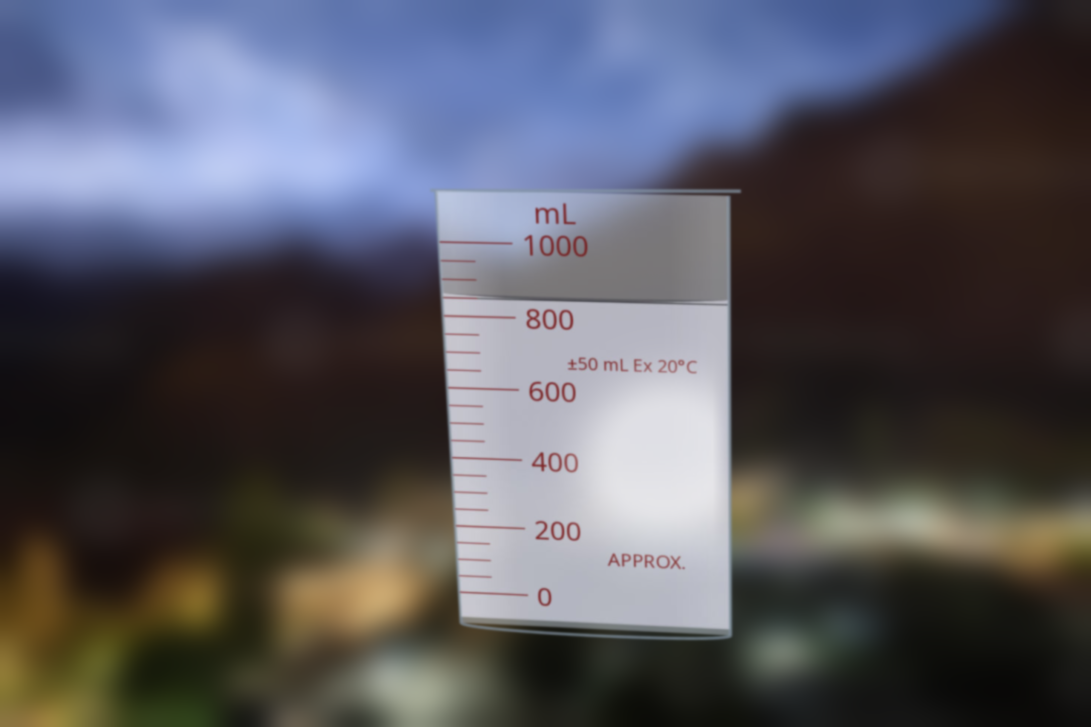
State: 850 (mL)
